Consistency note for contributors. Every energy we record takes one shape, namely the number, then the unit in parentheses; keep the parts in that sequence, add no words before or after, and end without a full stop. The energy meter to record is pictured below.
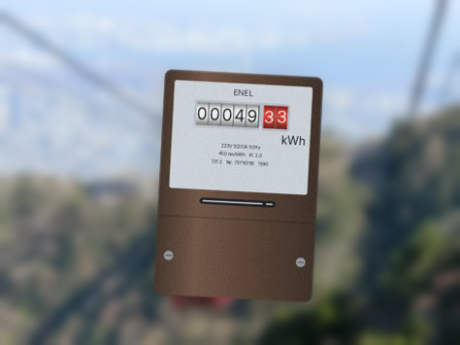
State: 49.33 (kWh)
